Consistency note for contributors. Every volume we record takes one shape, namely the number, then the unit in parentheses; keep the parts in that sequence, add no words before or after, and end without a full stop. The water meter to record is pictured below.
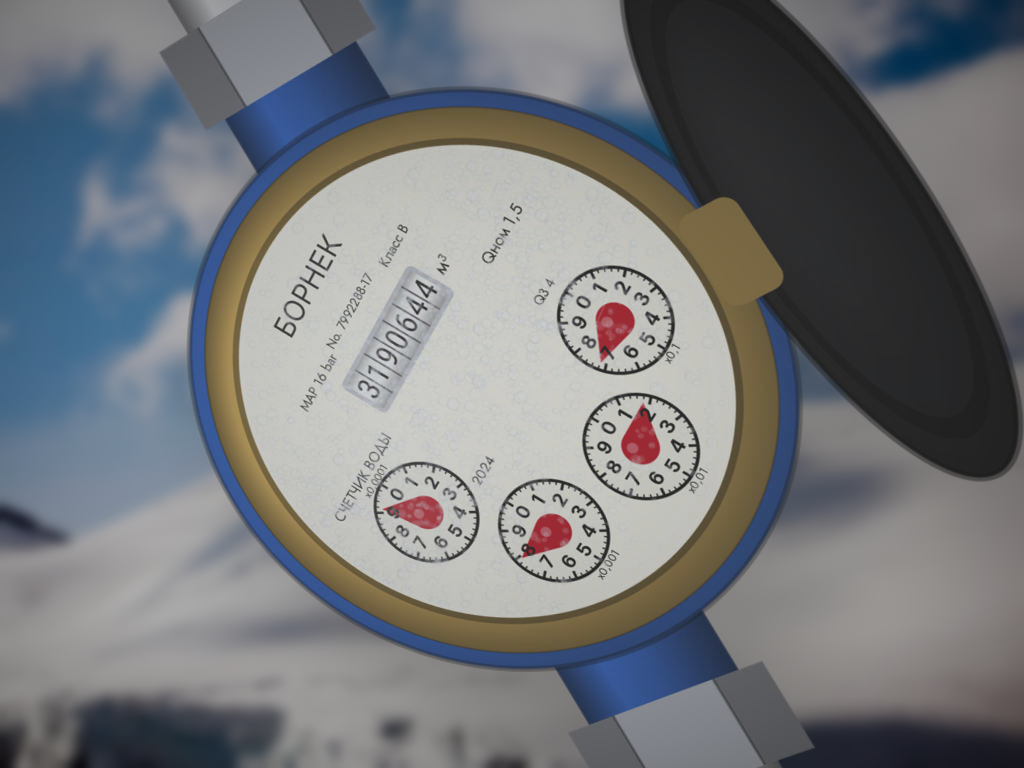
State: 3190644.7179 (m³)
